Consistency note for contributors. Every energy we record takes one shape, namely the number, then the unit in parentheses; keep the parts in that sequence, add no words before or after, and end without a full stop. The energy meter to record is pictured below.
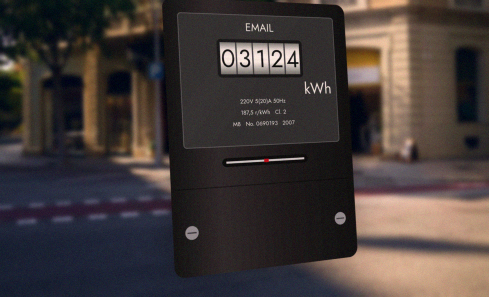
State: 3124 (kWh)
